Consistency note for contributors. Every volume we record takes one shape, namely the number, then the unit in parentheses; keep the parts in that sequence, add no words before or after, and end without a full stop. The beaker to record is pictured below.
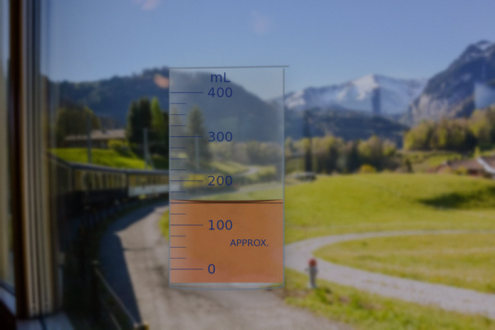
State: 150 (mL)
